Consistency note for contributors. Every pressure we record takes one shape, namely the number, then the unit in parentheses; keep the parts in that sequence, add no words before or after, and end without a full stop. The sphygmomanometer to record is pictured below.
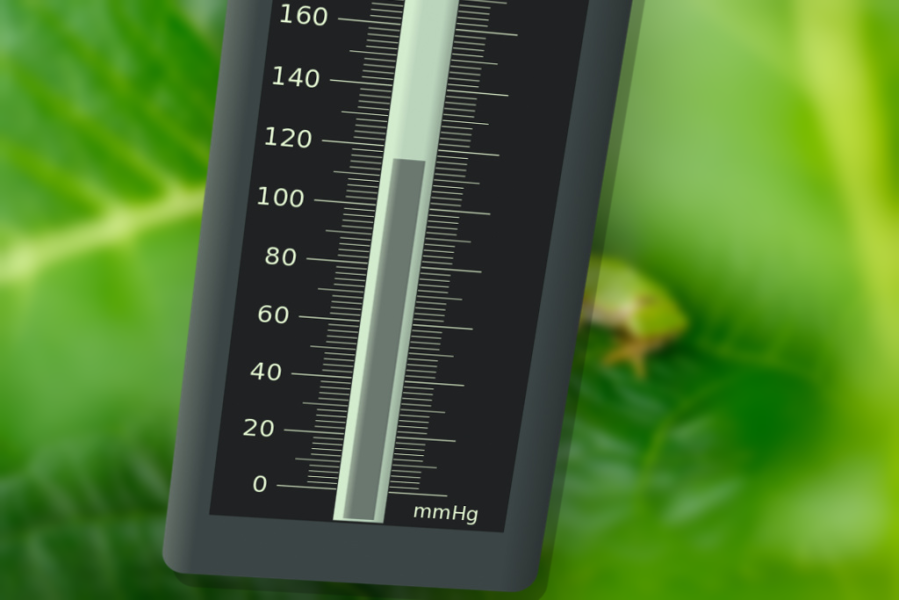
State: 116 (mmHg)
